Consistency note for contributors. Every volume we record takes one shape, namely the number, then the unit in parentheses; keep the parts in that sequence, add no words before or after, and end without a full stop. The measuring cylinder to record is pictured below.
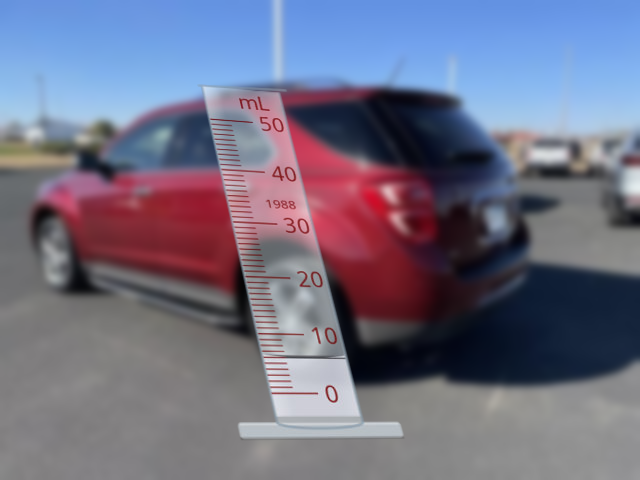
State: 6 (mL)
